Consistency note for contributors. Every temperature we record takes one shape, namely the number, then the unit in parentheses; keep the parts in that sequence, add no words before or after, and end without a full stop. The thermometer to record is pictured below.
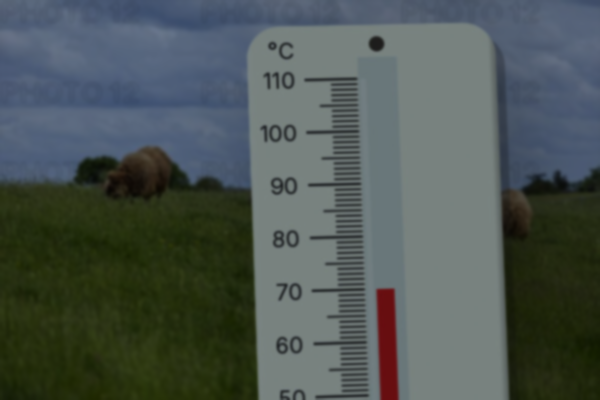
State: 70 (°C)
